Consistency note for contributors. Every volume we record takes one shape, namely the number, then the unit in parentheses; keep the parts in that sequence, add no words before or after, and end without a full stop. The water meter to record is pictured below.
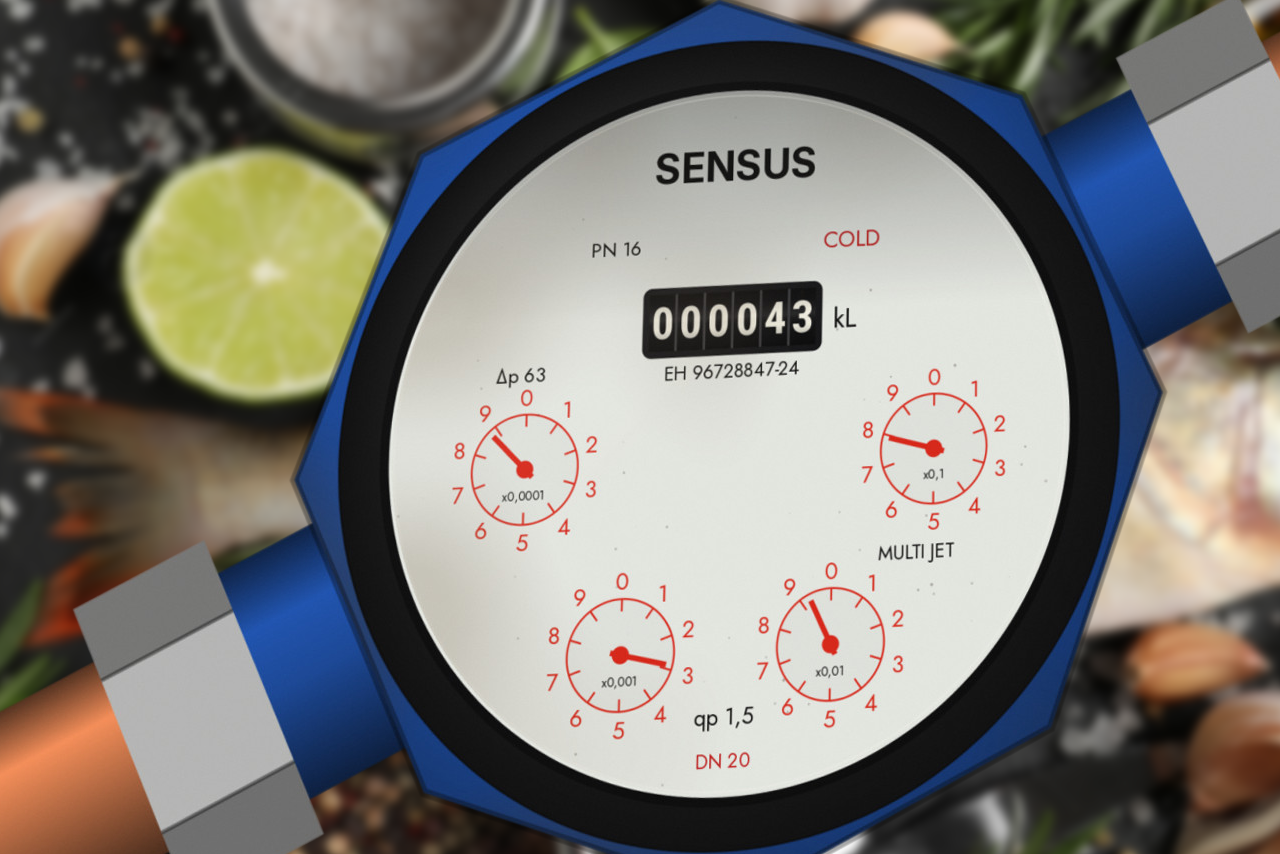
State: 43.7928 (kL)
